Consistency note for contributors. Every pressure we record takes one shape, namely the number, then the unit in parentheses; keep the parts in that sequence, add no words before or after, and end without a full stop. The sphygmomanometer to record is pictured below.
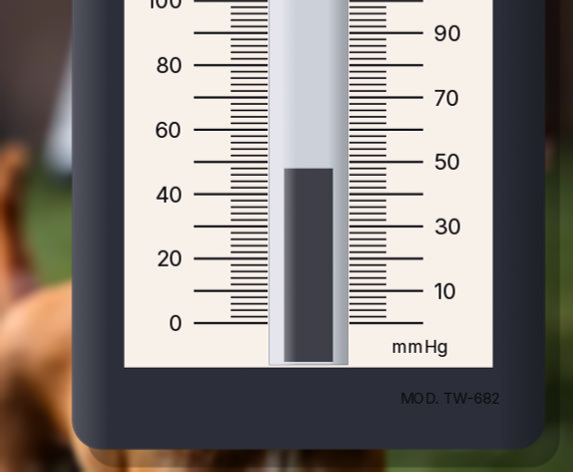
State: 48 (mmHg)
